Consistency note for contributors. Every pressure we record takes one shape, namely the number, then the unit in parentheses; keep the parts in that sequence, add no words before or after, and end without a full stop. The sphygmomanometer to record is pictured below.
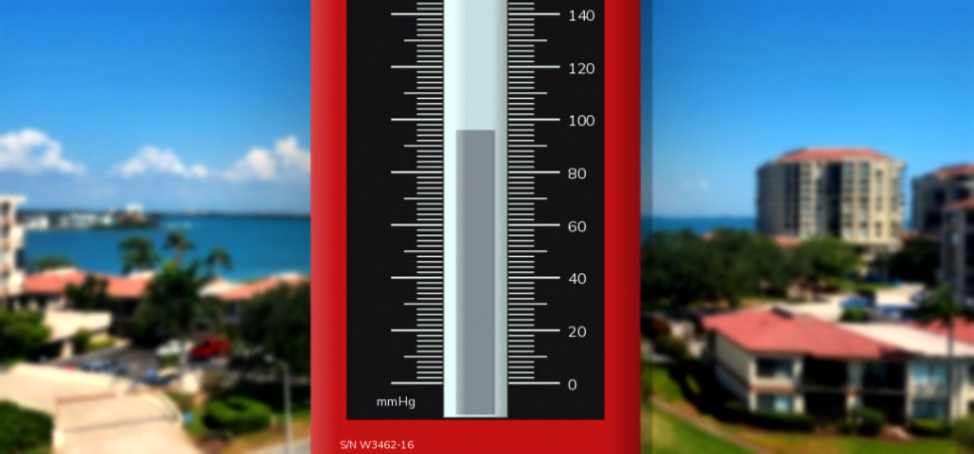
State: 96 (mmHg)
